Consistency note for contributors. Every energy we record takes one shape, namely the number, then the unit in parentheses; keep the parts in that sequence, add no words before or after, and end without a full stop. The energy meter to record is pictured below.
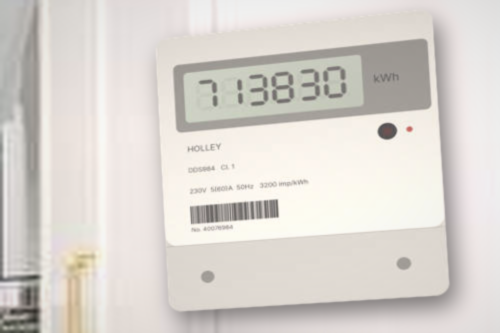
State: 713830 (kWh)
